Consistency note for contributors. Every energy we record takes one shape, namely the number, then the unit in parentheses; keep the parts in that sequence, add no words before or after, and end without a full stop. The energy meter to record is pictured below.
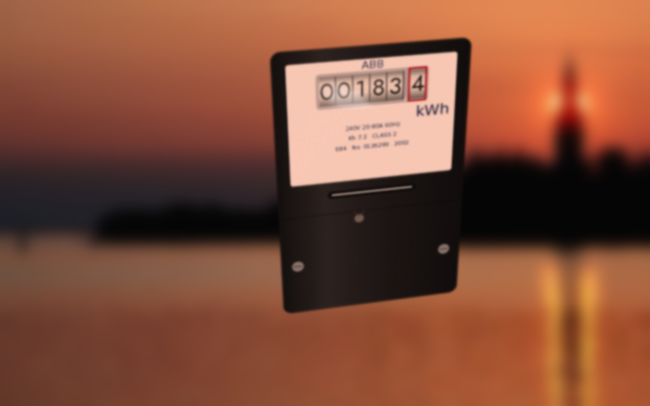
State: 183.4 (kWh)
